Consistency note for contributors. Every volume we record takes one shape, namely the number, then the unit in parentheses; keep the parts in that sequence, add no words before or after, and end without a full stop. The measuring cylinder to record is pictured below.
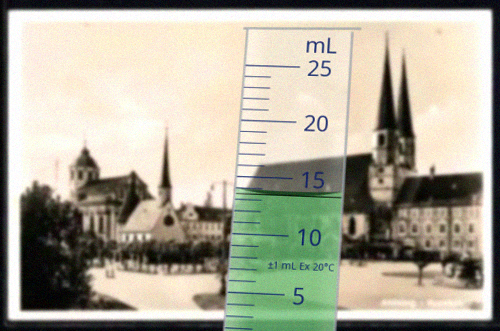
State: 13.5 (mL)
